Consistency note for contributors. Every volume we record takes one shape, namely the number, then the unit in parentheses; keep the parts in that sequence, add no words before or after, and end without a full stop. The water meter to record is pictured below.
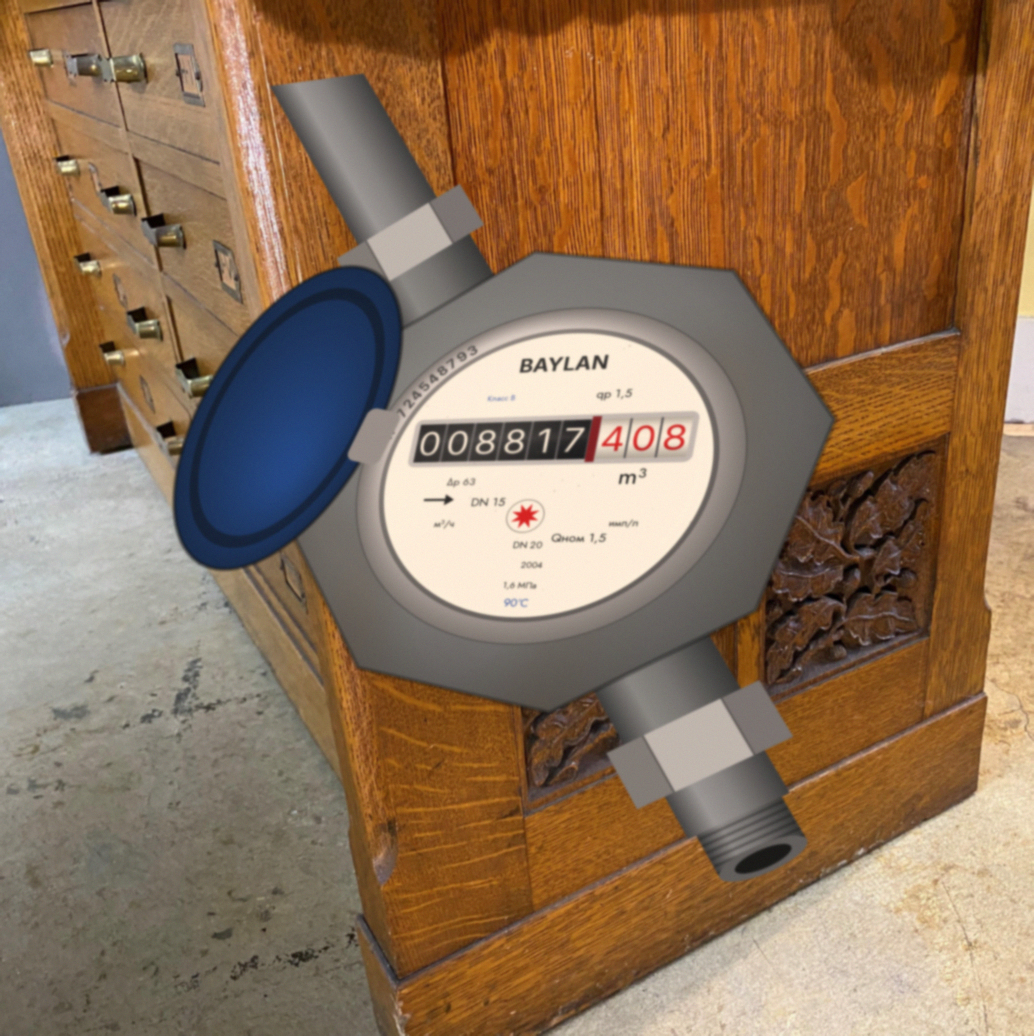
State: 8817.408 (m³)
